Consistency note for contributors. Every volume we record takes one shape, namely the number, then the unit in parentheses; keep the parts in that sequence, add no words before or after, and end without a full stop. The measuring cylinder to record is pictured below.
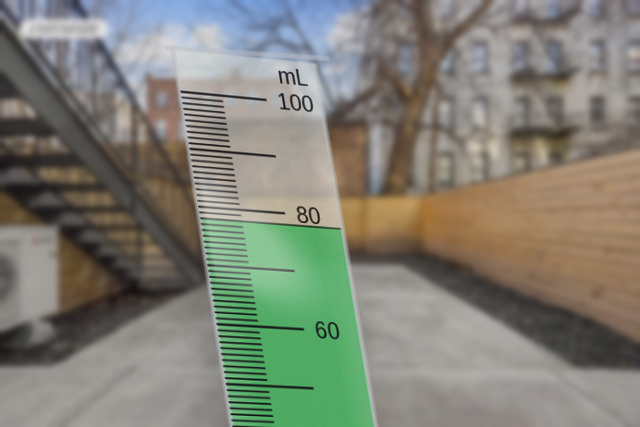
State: 78 (mL)
